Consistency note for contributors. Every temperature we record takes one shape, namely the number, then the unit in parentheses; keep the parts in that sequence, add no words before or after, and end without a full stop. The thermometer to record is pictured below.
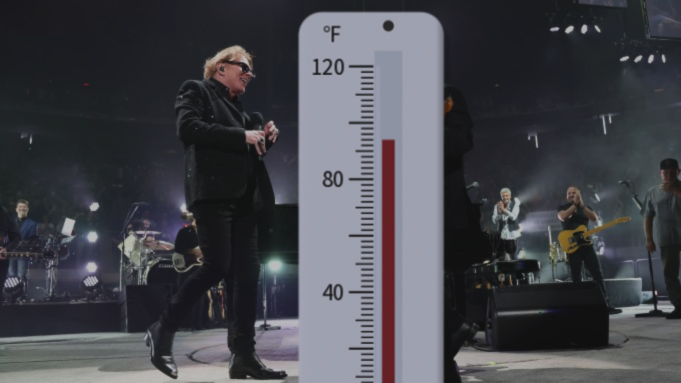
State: 94 (°F)
